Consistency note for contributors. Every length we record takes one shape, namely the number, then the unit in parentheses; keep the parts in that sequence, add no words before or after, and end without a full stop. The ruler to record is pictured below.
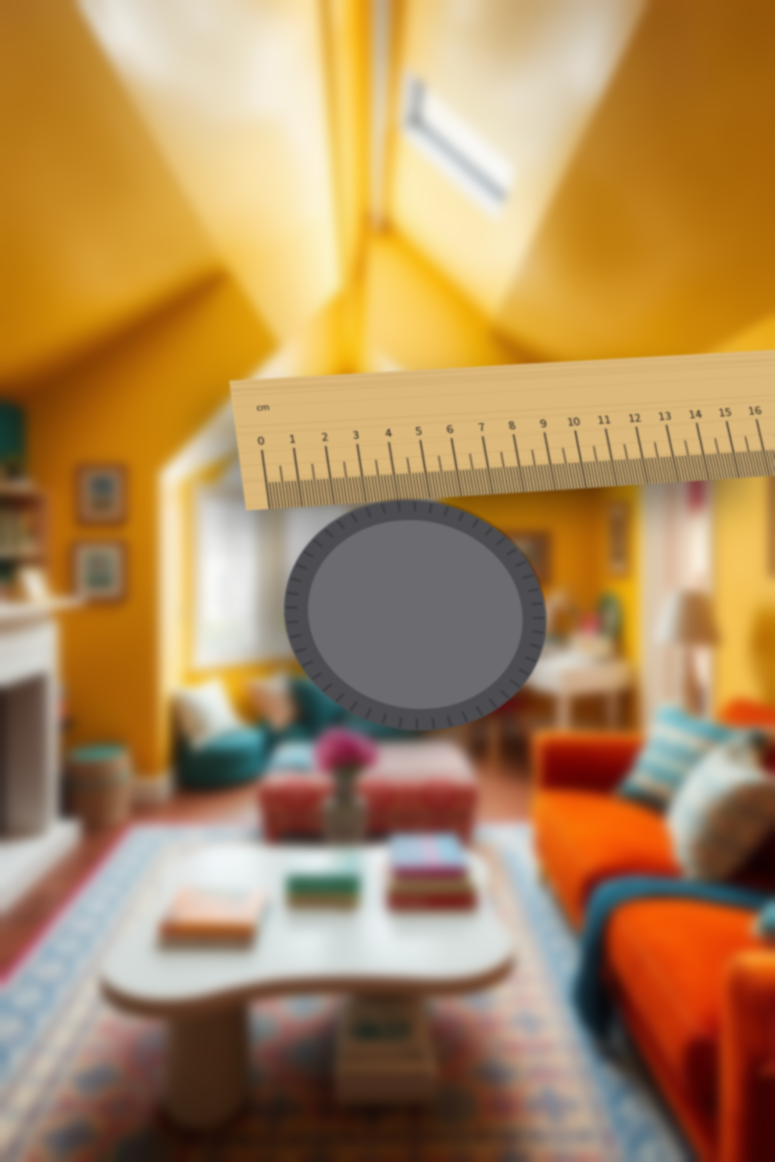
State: 8 (cm)
